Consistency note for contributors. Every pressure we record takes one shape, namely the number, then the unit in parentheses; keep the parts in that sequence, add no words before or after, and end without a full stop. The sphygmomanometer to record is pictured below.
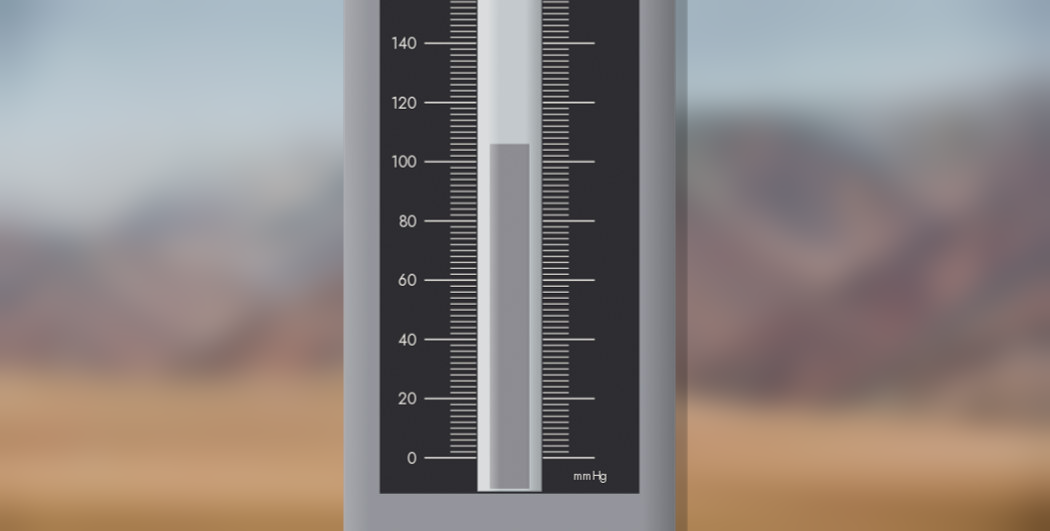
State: 106 (mmHg)
